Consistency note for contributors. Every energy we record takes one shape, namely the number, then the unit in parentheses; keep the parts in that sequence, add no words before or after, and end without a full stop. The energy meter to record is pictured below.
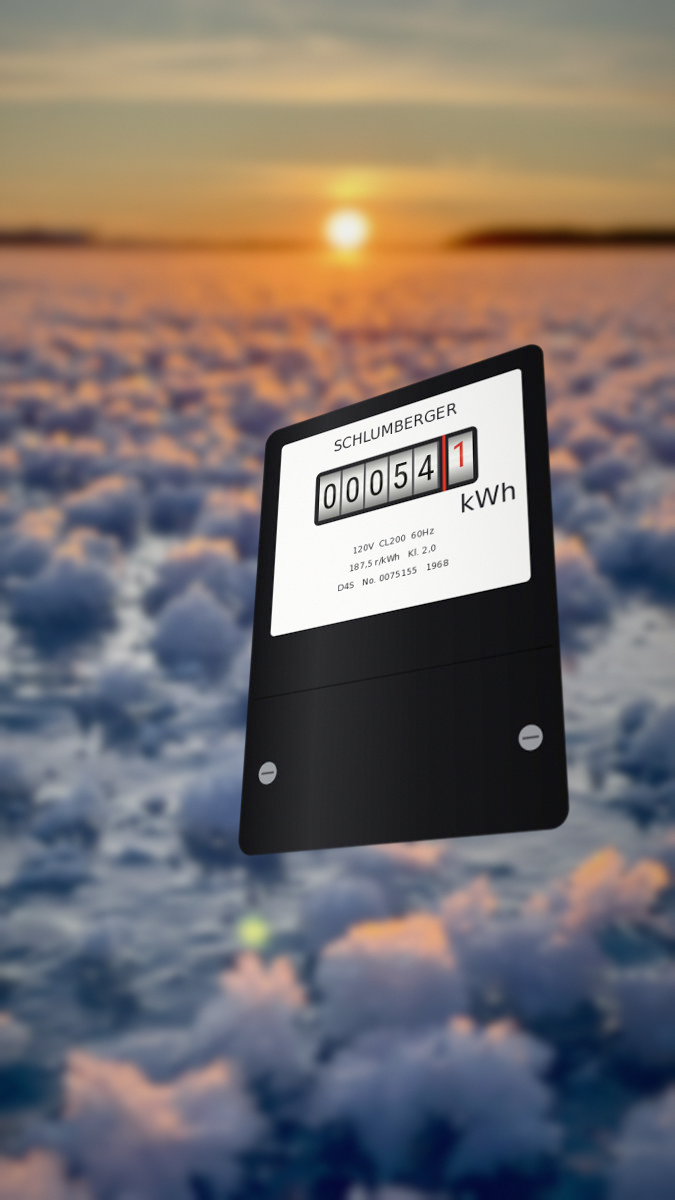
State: 54.1 (kWh)
